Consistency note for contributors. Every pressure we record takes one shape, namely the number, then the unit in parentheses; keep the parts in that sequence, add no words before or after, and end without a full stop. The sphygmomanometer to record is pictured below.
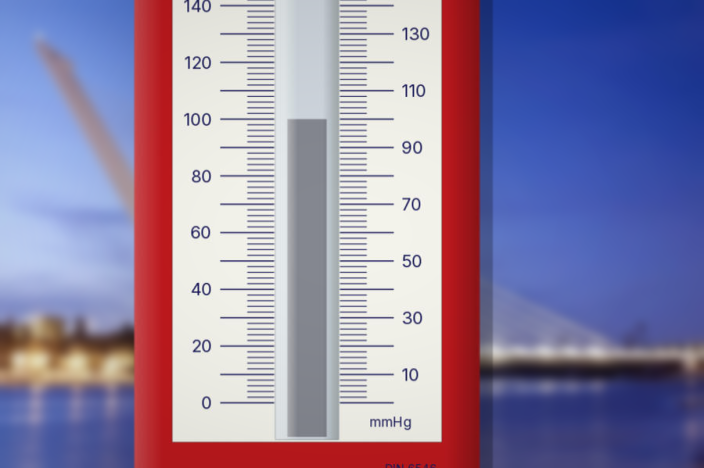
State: 100 (mmHg)
